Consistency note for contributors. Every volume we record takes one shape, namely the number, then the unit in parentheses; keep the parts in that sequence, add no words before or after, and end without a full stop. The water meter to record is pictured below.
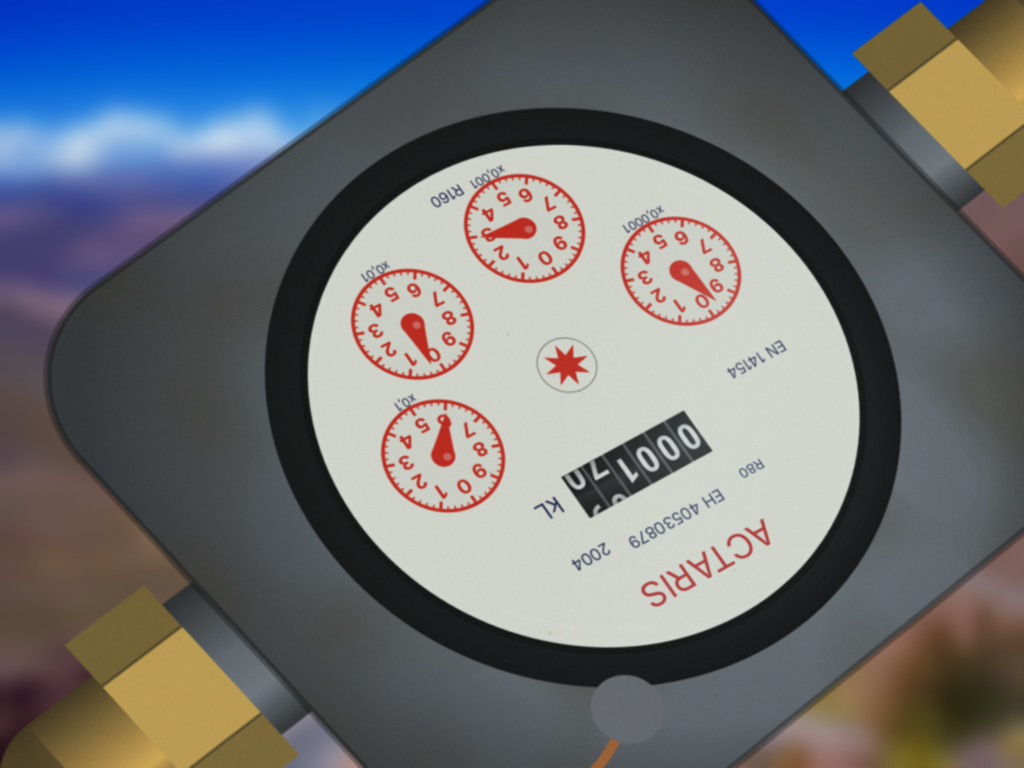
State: 169.6029 (kL)
